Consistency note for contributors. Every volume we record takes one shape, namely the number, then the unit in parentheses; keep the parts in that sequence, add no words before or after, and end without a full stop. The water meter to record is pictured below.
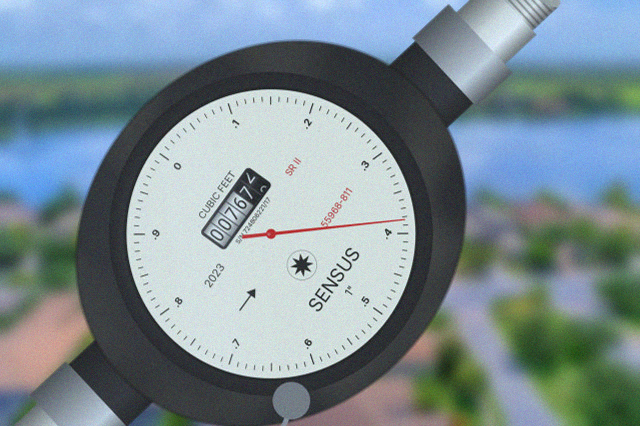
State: 7672.38 (ft³)
